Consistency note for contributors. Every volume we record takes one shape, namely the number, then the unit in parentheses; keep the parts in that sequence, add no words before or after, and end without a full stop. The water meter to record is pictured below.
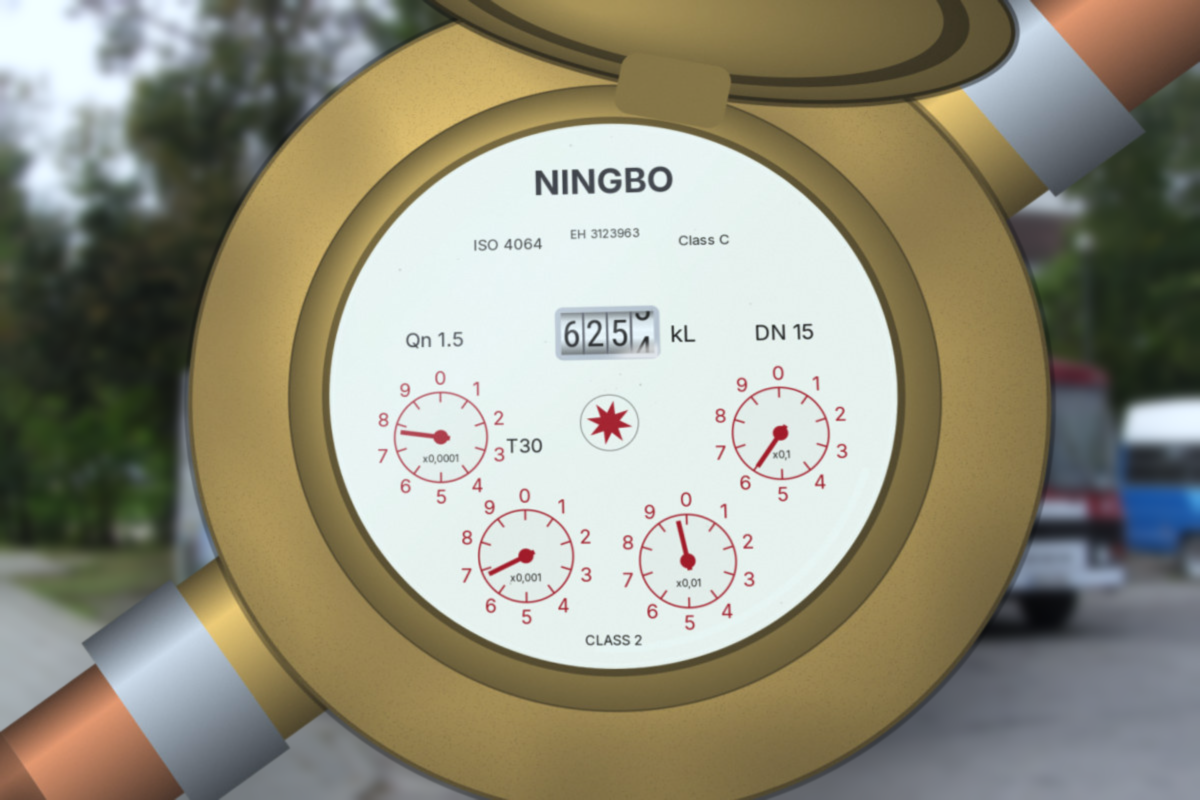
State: 6253.5967 (kL)
